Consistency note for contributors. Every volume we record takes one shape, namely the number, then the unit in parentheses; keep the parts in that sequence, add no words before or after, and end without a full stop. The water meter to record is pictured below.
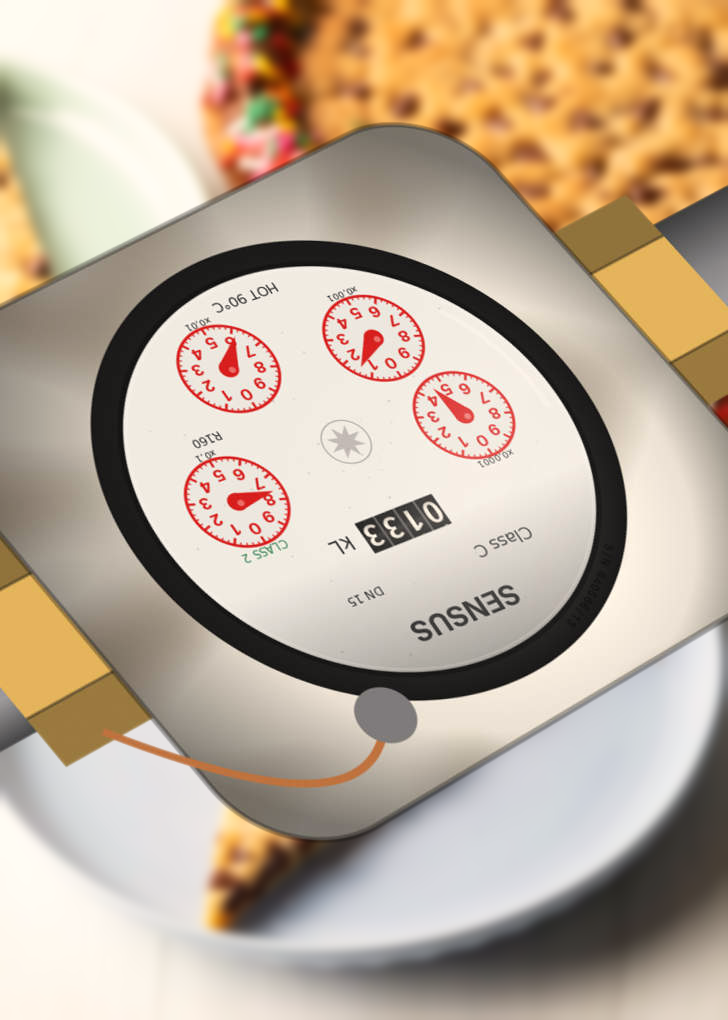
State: 133.7614 (kL)
